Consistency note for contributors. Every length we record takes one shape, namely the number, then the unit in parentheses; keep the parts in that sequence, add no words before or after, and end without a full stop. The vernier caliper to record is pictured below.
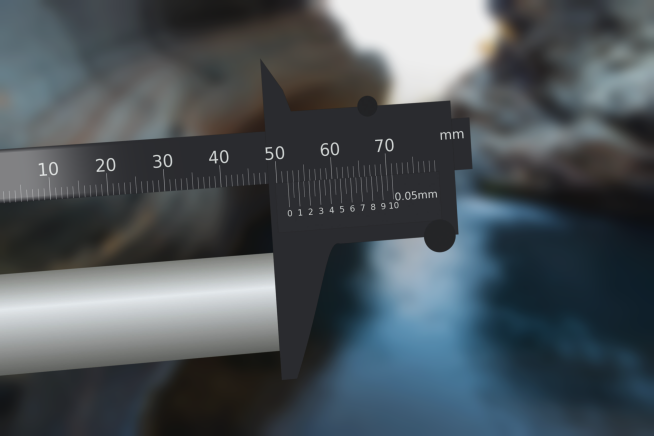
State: 52.0 (mm)
